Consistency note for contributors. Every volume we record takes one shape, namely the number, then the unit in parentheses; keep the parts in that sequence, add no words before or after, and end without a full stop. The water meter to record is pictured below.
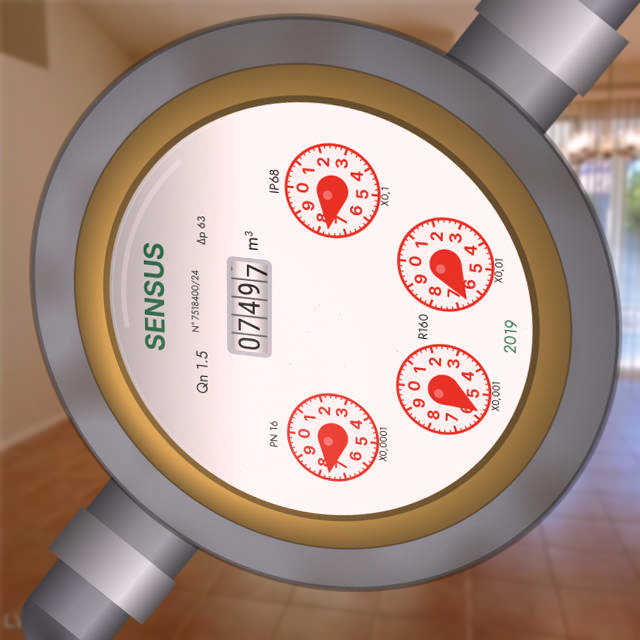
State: 7496.7657 (m³)
